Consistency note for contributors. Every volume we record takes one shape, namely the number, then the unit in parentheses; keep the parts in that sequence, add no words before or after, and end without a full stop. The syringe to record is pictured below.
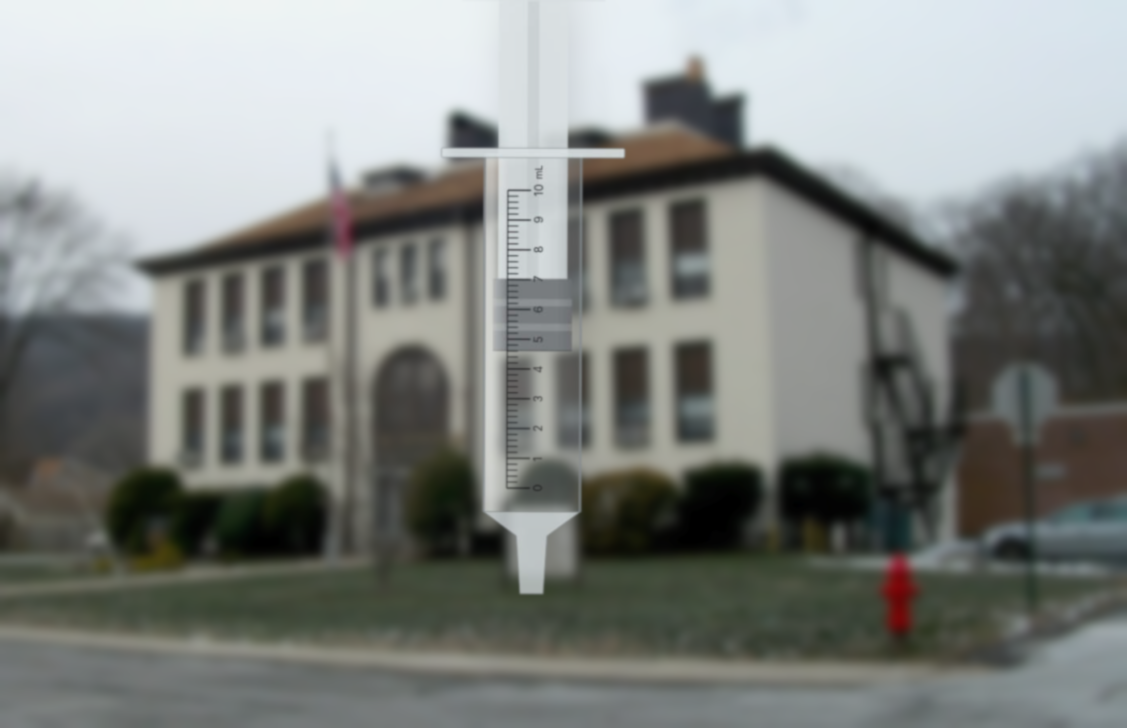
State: 4.6 (mL)
